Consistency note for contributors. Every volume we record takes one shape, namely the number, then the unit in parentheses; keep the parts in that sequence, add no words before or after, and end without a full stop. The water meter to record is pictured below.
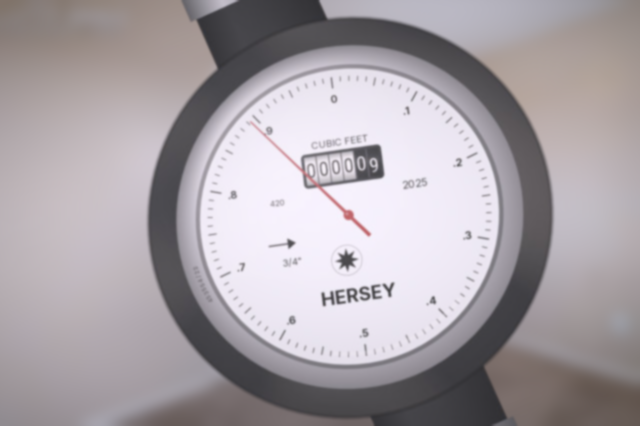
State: 8.89 (ft³)
